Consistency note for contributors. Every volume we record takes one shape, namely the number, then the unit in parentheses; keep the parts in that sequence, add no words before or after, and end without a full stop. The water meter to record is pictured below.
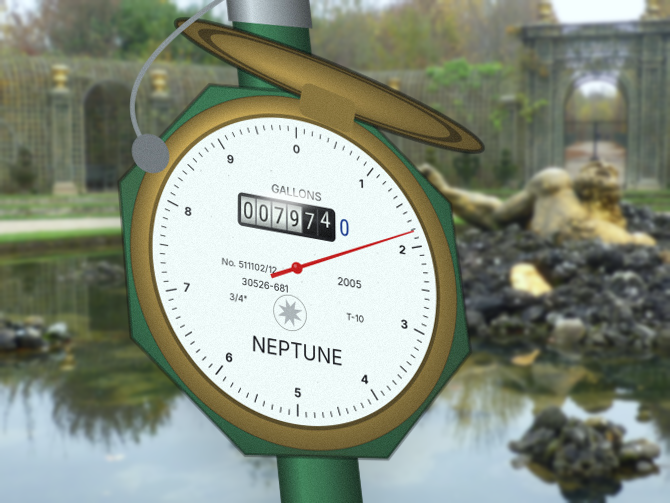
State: 79741.8 (gal)
